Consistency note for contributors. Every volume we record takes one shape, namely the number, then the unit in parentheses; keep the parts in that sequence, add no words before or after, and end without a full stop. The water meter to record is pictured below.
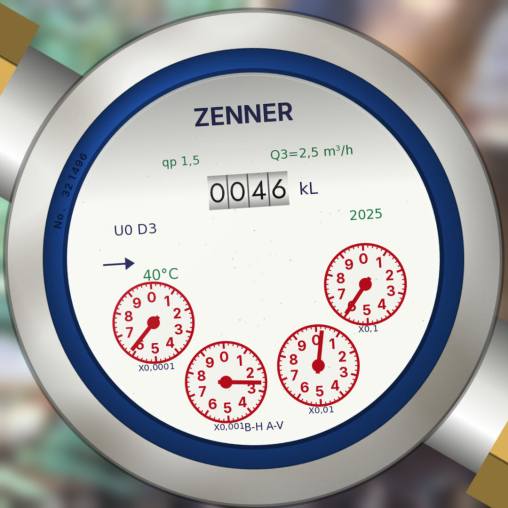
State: 46.6026 (kL)
